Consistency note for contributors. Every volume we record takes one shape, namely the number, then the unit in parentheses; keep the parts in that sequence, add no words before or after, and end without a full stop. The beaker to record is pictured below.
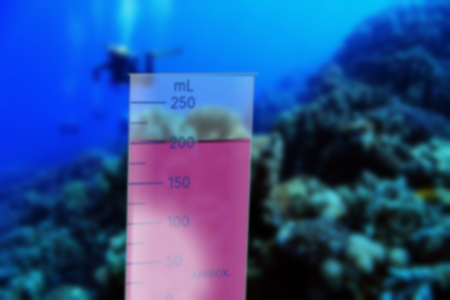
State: 200 (mL)
